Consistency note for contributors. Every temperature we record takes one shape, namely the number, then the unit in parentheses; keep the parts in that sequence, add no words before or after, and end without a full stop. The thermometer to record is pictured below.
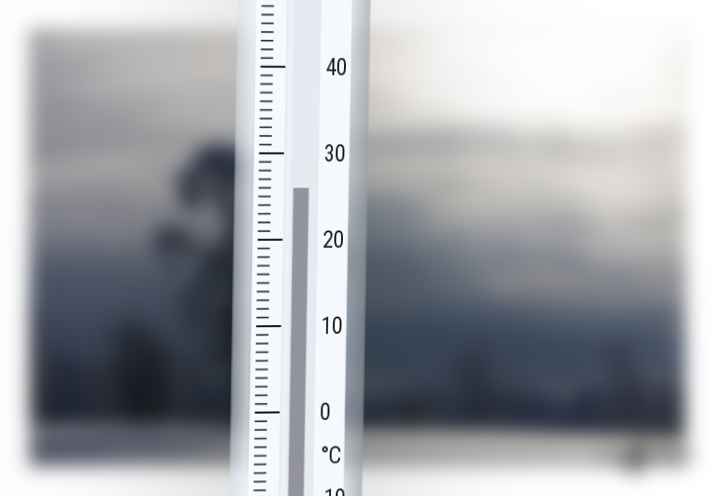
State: 26 (°C)
